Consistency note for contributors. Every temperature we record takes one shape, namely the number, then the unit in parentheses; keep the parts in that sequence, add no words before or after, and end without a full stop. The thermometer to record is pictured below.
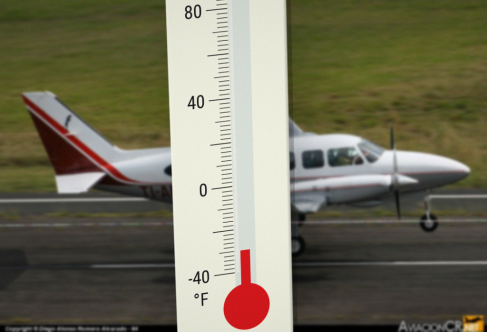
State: -30 (°F)
